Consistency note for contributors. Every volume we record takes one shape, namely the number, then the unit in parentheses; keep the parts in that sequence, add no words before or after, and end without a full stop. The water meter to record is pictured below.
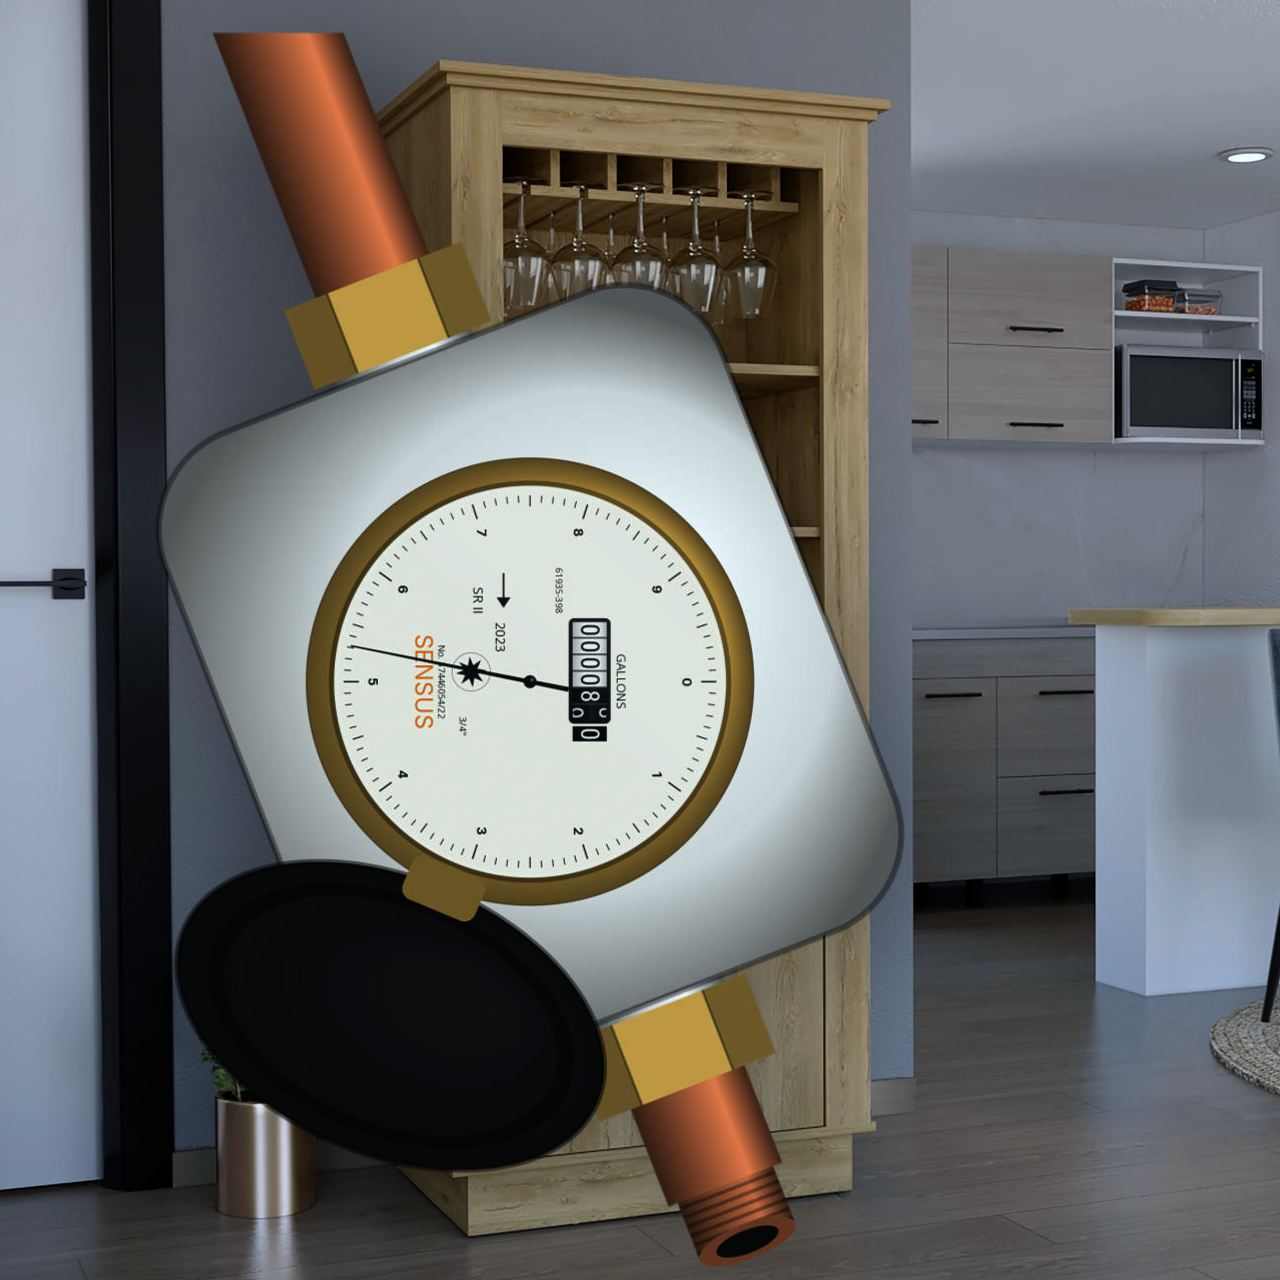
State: 885.3 (gal)
